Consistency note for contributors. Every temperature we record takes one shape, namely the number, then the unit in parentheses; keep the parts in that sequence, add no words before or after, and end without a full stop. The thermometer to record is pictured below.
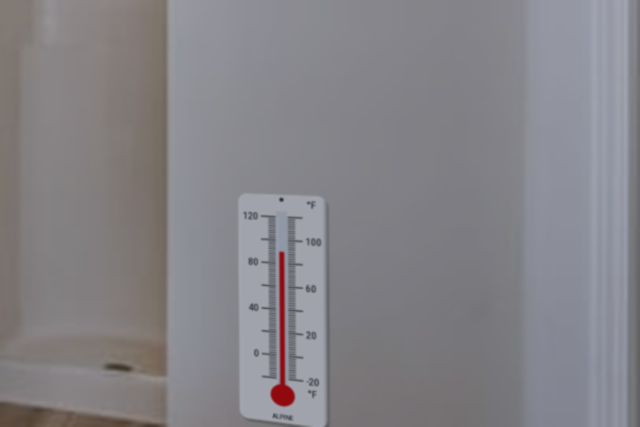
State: 90 (°F)
